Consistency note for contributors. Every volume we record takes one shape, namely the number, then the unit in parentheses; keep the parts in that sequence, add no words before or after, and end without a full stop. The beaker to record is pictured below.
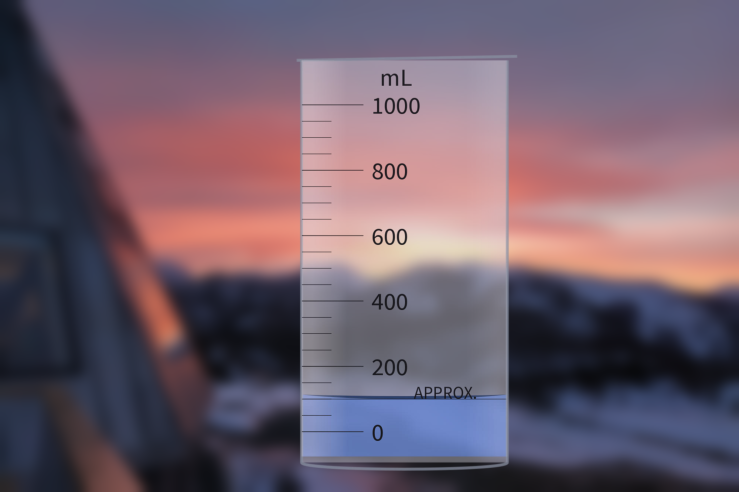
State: 100 (mL)
